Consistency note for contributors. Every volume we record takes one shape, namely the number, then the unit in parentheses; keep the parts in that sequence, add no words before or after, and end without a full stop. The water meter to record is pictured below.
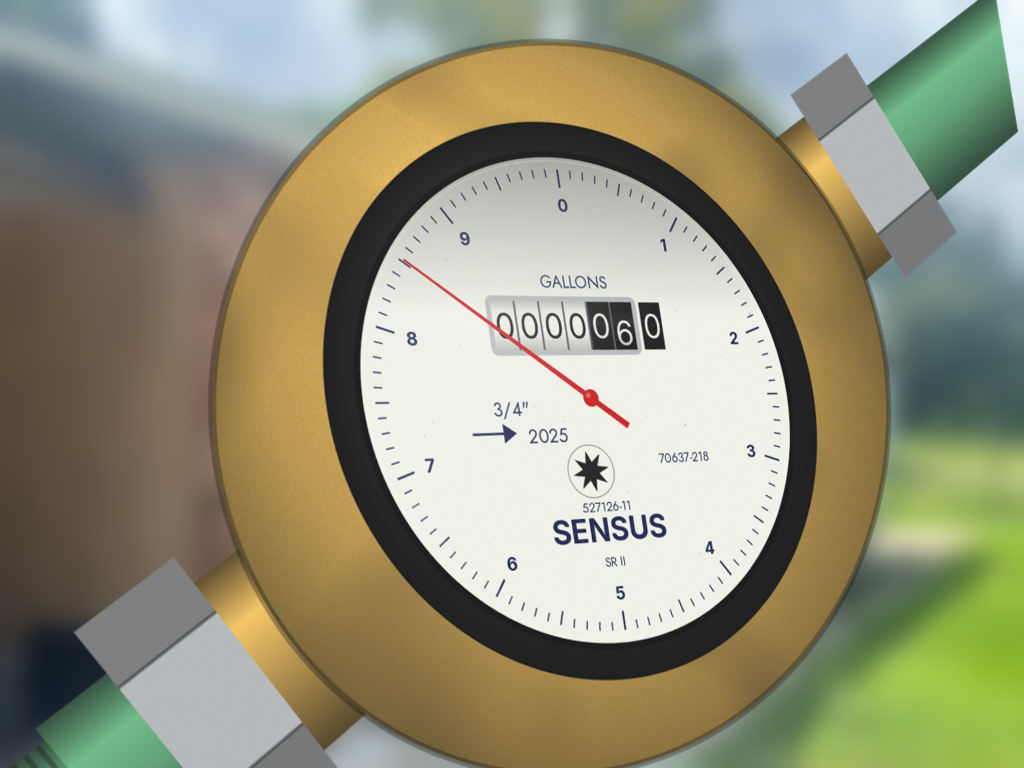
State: 58.5 (gal)
